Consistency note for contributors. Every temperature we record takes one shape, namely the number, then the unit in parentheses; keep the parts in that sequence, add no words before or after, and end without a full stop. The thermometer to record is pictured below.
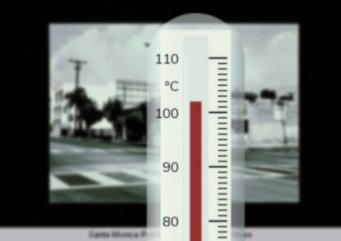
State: 102 (°C)
